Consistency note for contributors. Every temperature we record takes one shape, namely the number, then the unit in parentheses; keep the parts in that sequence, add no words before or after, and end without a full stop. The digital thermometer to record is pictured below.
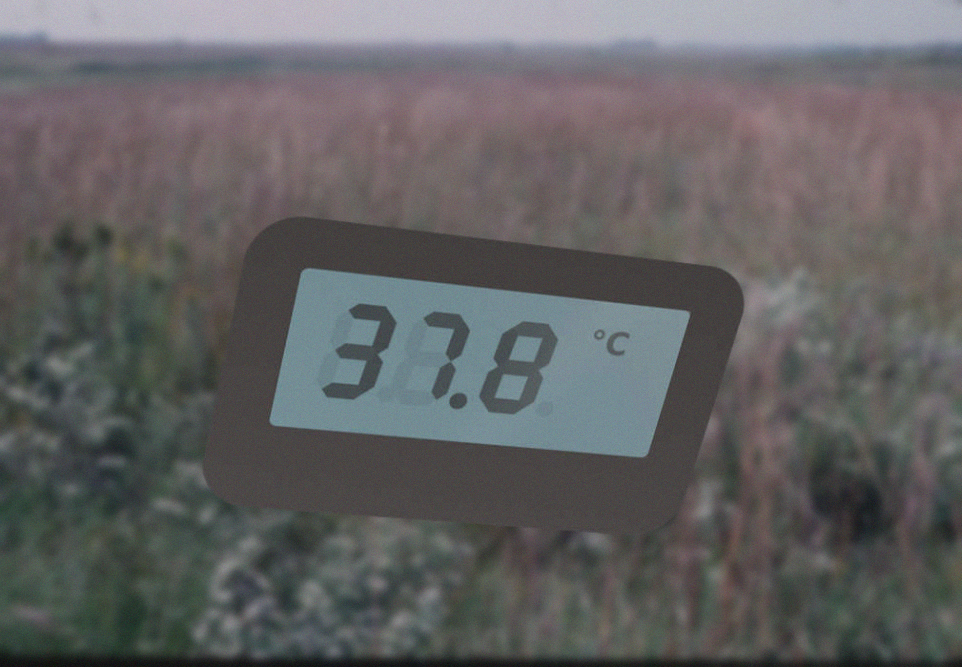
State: 37.8 (°C)
